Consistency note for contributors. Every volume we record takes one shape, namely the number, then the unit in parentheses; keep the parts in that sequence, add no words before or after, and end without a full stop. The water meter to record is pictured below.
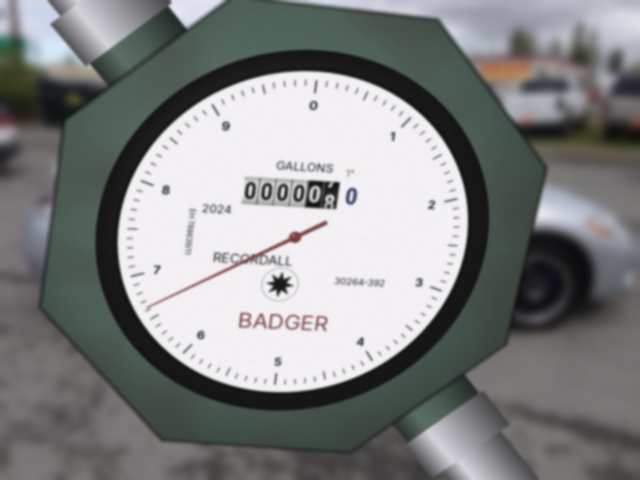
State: 76.6 (gal)
